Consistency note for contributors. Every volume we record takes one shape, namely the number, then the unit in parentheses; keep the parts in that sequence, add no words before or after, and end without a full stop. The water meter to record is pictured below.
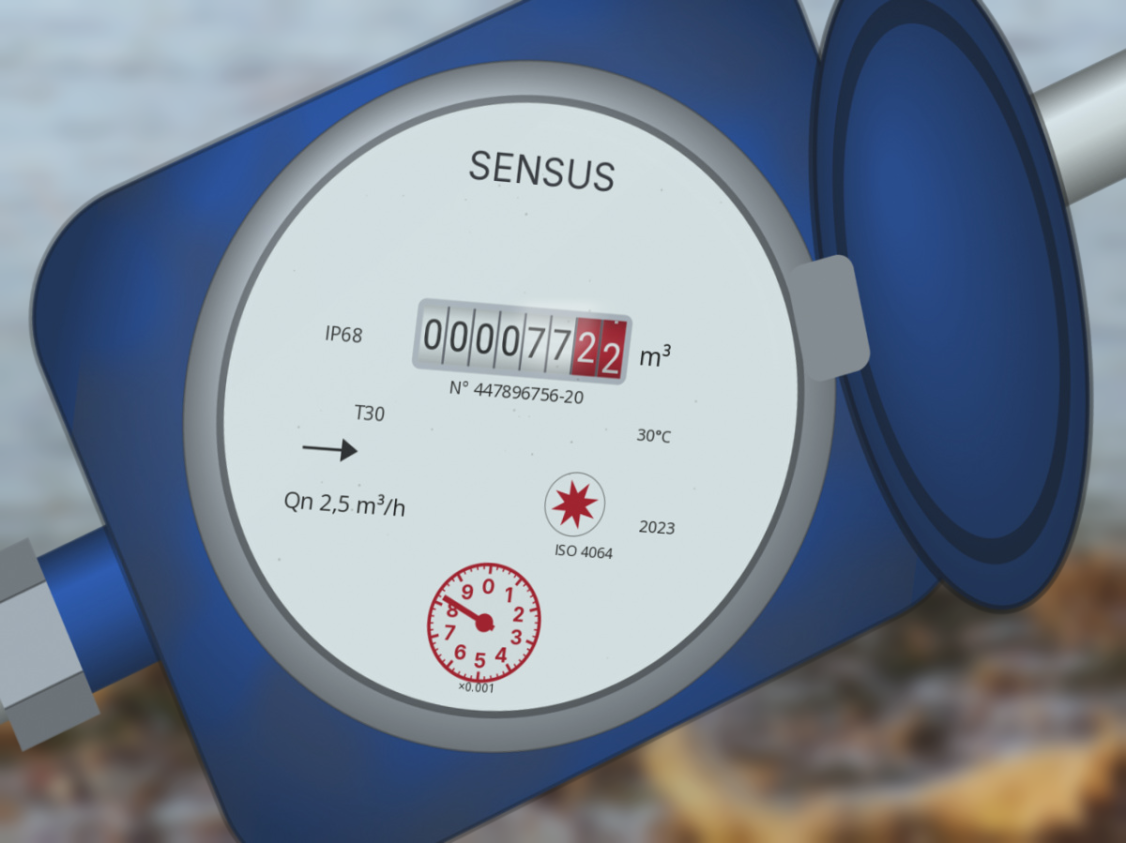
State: 77.218 (m³)
